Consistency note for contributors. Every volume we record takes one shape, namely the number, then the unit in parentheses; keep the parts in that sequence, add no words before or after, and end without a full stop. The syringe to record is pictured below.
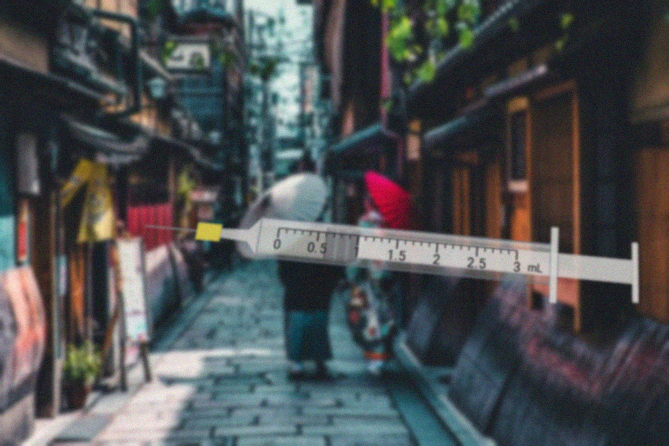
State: 0.6 (mL)
